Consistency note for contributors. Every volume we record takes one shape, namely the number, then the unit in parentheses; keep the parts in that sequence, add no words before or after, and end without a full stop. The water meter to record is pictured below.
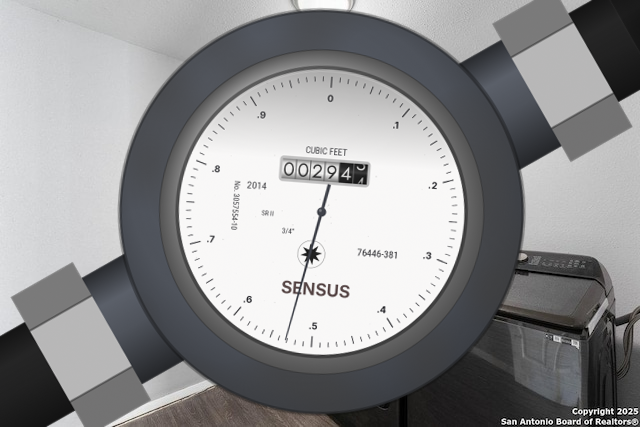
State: 2943.53 (ft³)
